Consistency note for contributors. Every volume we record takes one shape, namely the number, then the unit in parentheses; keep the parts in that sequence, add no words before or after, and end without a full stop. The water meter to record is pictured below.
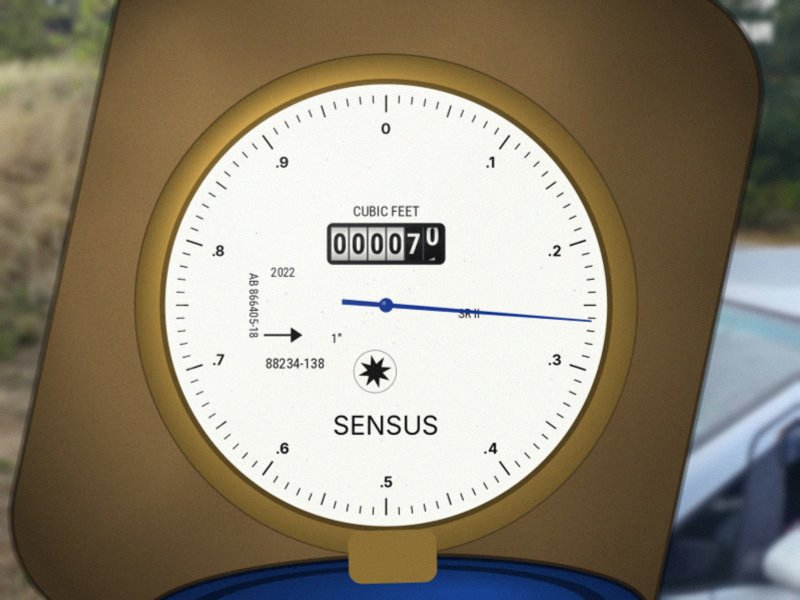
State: 70.26 (ft³)
